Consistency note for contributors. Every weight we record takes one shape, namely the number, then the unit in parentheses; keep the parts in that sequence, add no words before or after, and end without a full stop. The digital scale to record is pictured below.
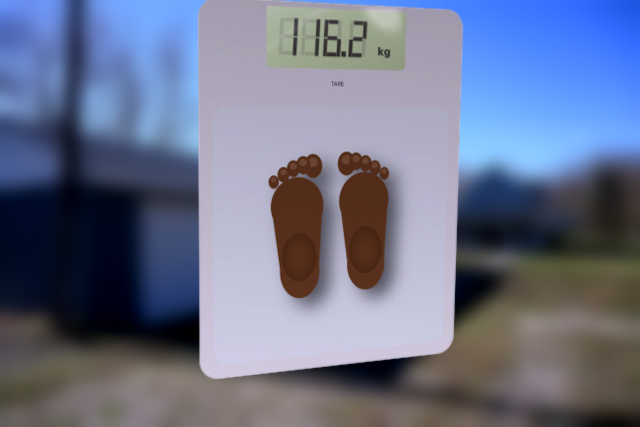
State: 116.2 (kg)
